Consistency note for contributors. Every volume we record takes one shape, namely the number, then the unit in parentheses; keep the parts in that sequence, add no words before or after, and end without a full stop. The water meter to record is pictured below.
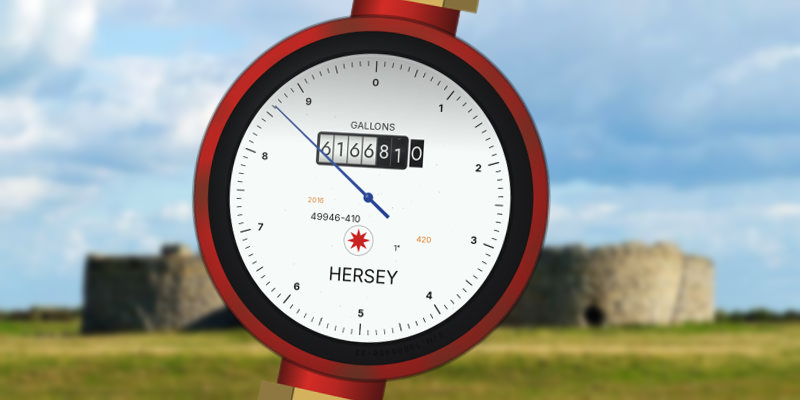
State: 6166808.6 (gal)
